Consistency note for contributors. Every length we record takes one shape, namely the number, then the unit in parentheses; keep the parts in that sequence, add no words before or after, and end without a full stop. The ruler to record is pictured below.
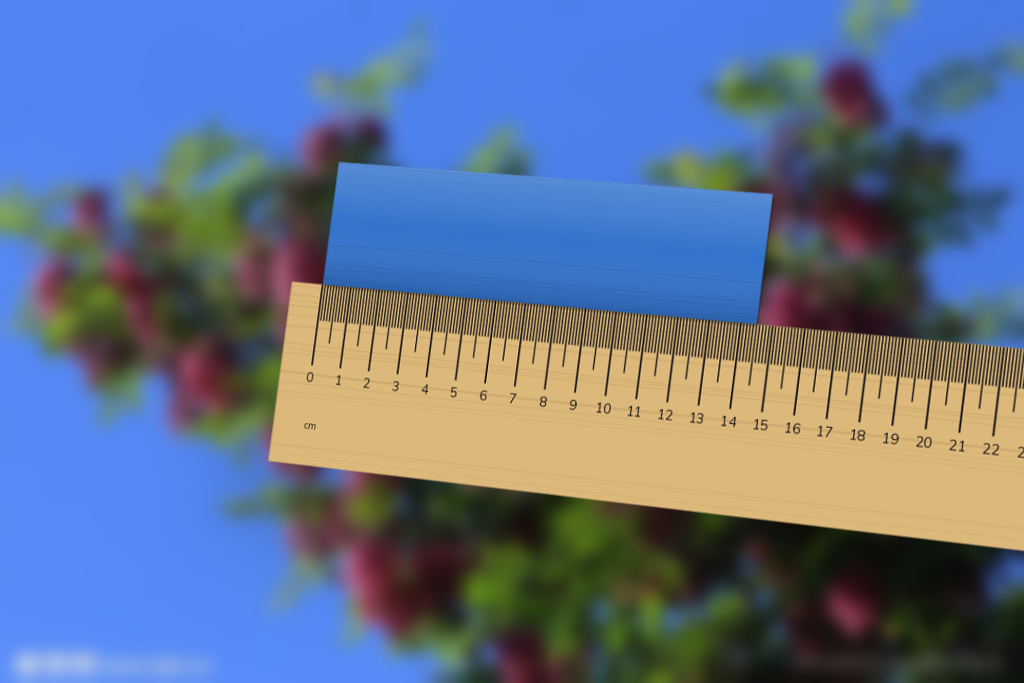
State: 14.5 (cm)
